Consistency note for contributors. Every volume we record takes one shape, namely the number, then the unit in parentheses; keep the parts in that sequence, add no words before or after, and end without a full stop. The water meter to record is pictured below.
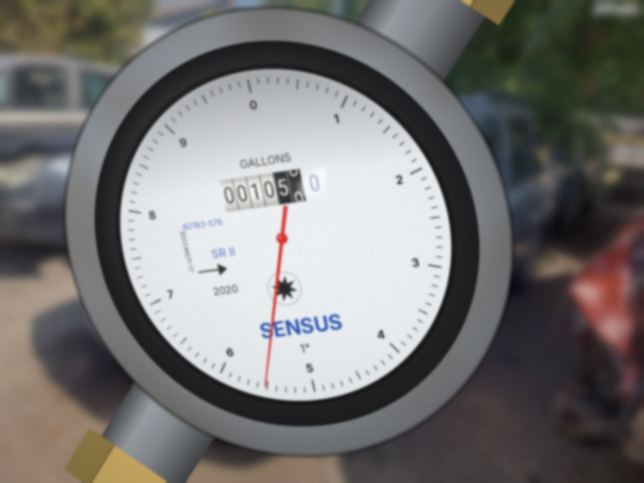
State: 10585.5 (gal)
